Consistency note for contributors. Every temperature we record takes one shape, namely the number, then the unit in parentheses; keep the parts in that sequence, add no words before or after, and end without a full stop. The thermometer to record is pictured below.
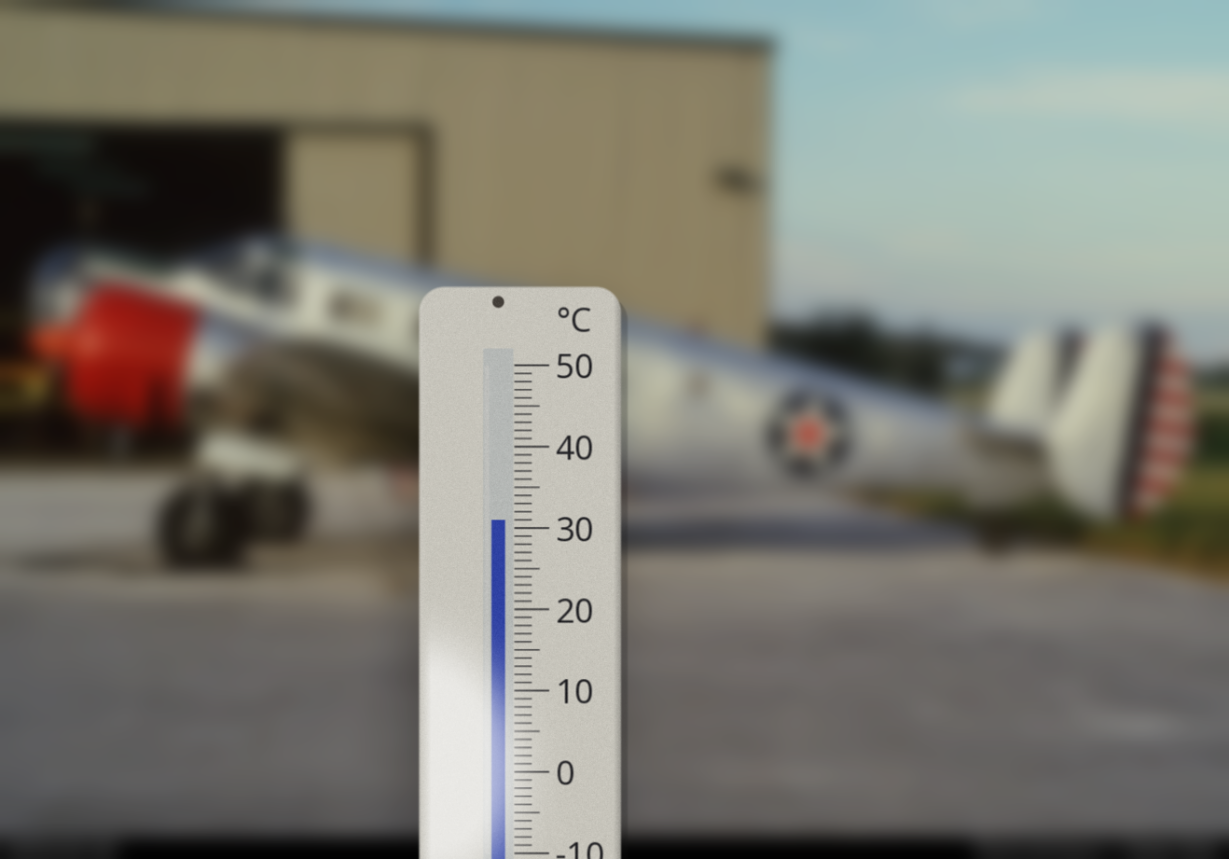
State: 31 (°C)
